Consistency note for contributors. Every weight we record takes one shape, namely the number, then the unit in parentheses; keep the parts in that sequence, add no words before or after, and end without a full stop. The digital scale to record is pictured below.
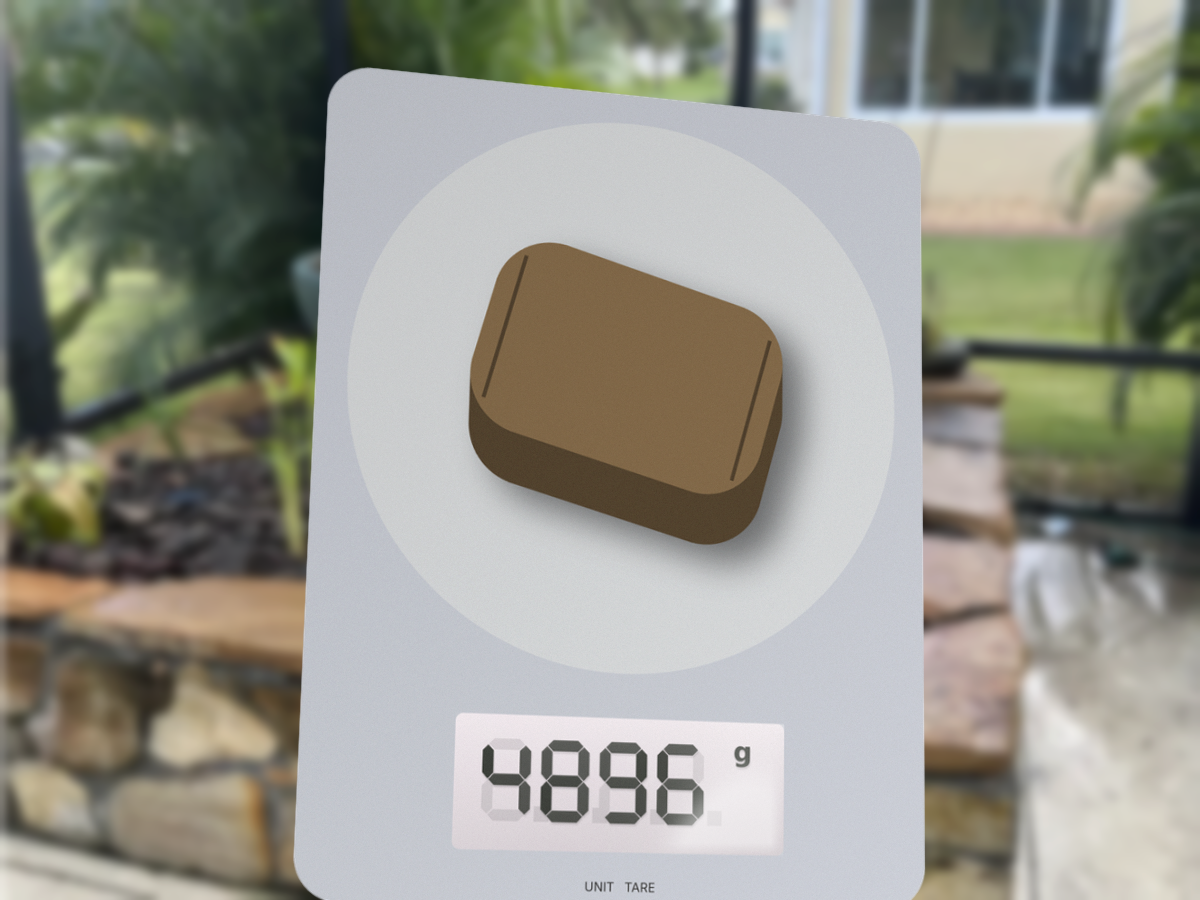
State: 4896 (g)
